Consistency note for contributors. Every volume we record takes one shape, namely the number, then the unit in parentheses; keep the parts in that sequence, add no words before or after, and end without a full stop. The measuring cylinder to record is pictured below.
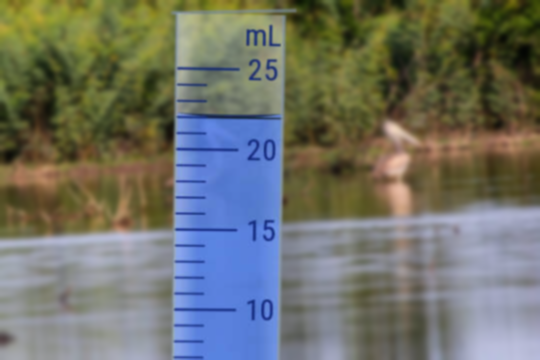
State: 22 (mL)
